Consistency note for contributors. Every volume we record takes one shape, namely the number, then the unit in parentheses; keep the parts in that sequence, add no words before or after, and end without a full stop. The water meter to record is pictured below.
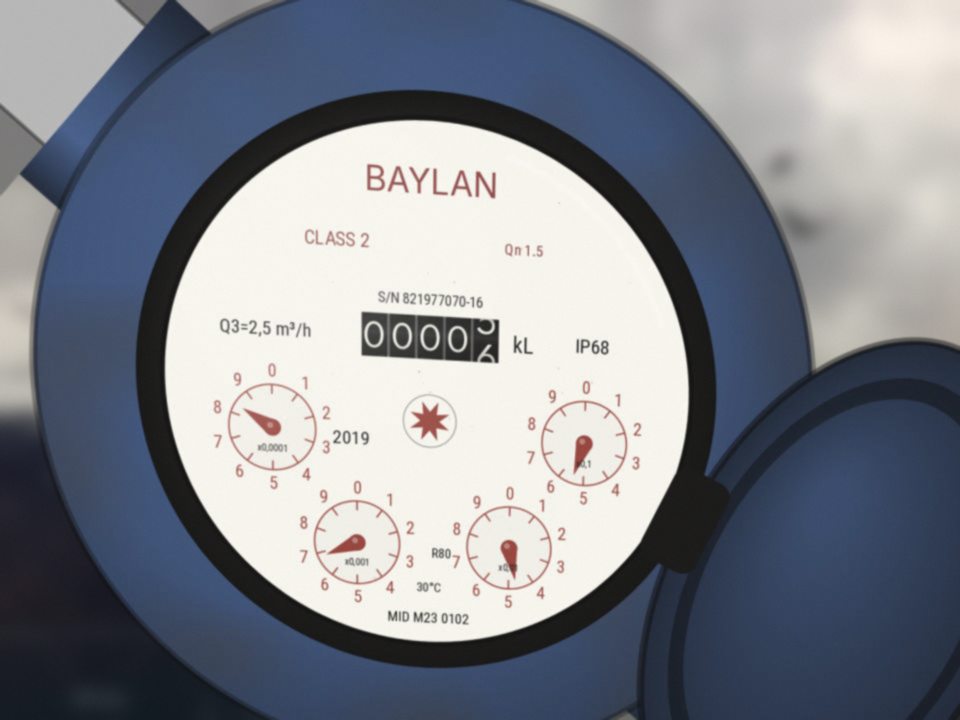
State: 5.5468 (kL)
